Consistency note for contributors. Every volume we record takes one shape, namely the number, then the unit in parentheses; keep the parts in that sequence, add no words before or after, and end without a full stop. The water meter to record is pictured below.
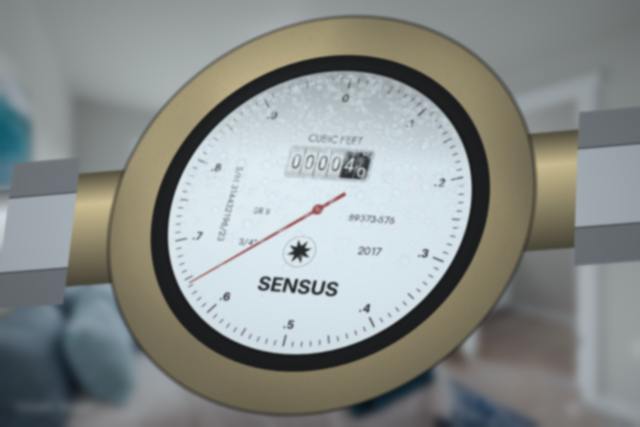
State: 48.64 (ft³)
